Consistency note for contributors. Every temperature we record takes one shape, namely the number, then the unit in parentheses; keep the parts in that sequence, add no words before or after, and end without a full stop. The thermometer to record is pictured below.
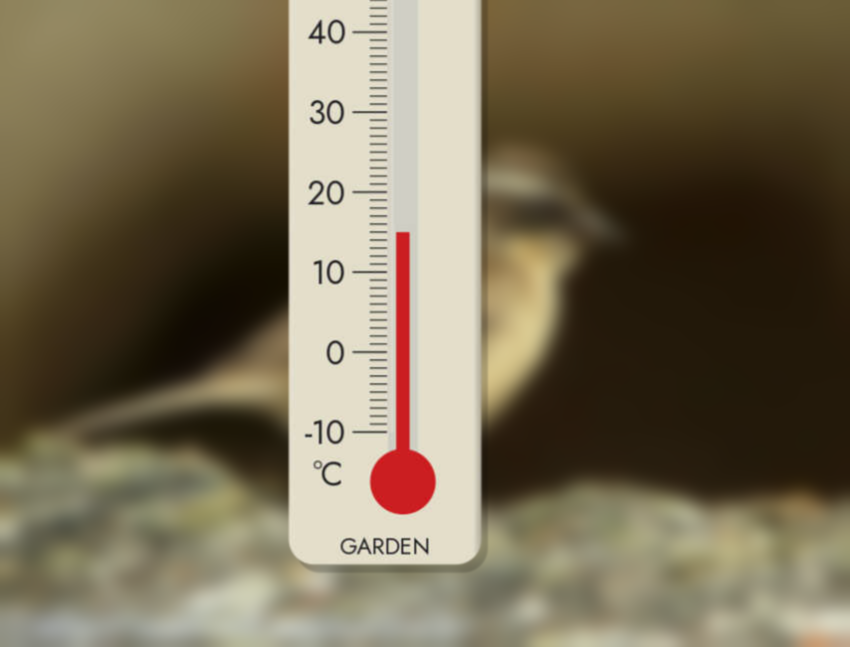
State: 15 (°C)
